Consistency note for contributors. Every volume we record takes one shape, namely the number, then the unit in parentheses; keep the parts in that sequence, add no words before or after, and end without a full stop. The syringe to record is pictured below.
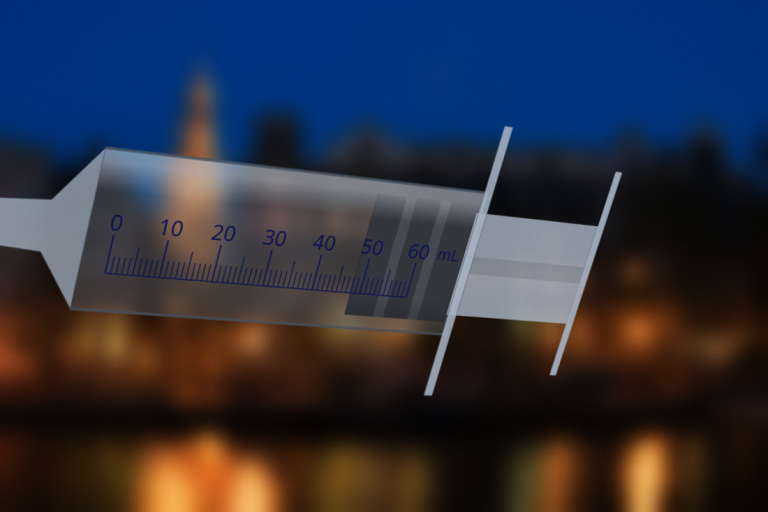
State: 48 (mL)
